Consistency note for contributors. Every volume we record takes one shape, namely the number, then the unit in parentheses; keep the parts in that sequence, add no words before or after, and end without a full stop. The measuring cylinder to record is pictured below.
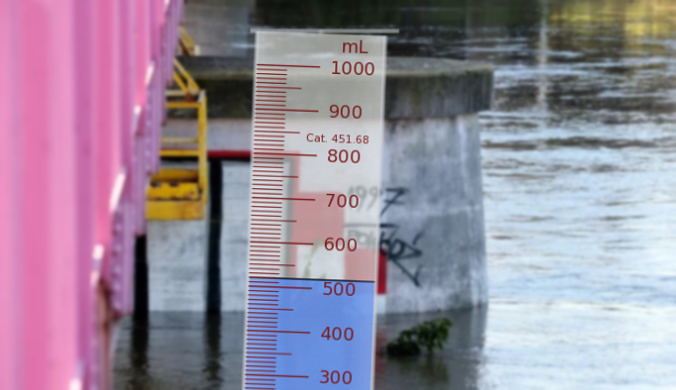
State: 520 (mL)
